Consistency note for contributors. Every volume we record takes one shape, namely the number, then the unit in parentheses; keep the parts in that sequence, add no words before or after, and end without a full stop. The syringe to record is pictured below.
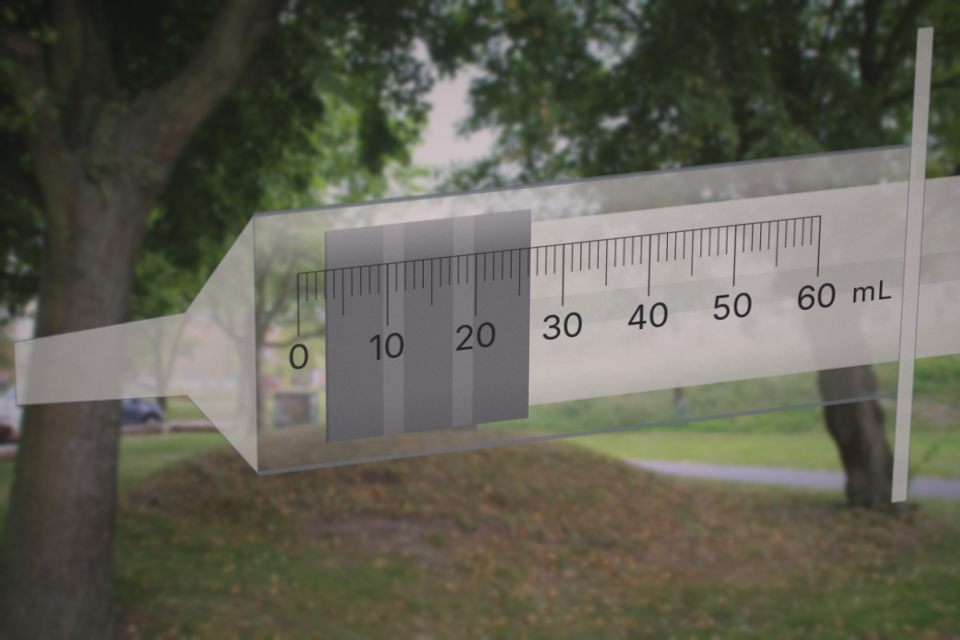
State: 3 (mL)
